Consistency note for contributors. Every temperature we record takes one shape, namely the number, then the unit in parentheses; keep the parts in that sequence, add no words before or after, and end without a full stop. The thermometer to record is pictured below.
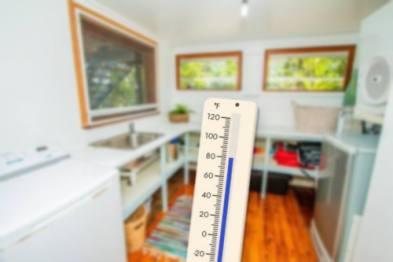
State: 80 (°F)
